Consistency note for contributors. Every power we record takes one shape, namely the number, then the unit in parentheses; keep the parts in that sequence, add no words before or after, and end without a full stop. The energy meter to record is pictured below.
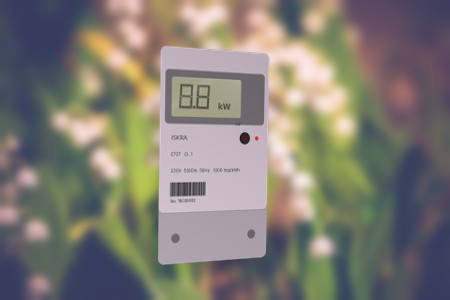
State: 8.8 (kW)
